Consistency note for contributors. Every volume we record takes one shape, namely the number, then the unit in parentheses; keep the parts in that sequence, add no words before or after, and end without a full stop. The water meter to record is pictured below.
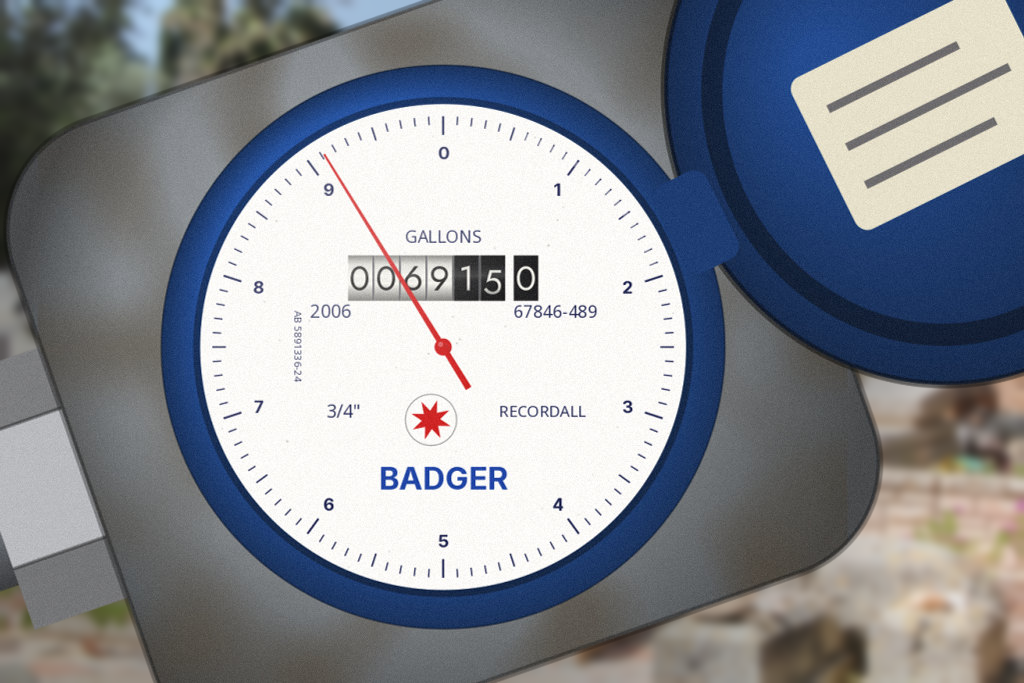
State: 69149.1 (gal)
